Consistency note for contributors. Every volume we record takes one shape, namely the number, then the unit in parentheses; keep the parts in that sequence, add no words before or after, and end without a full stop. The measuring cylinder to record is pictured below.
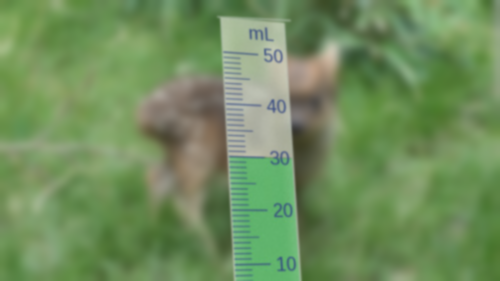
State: 30 (mL)
